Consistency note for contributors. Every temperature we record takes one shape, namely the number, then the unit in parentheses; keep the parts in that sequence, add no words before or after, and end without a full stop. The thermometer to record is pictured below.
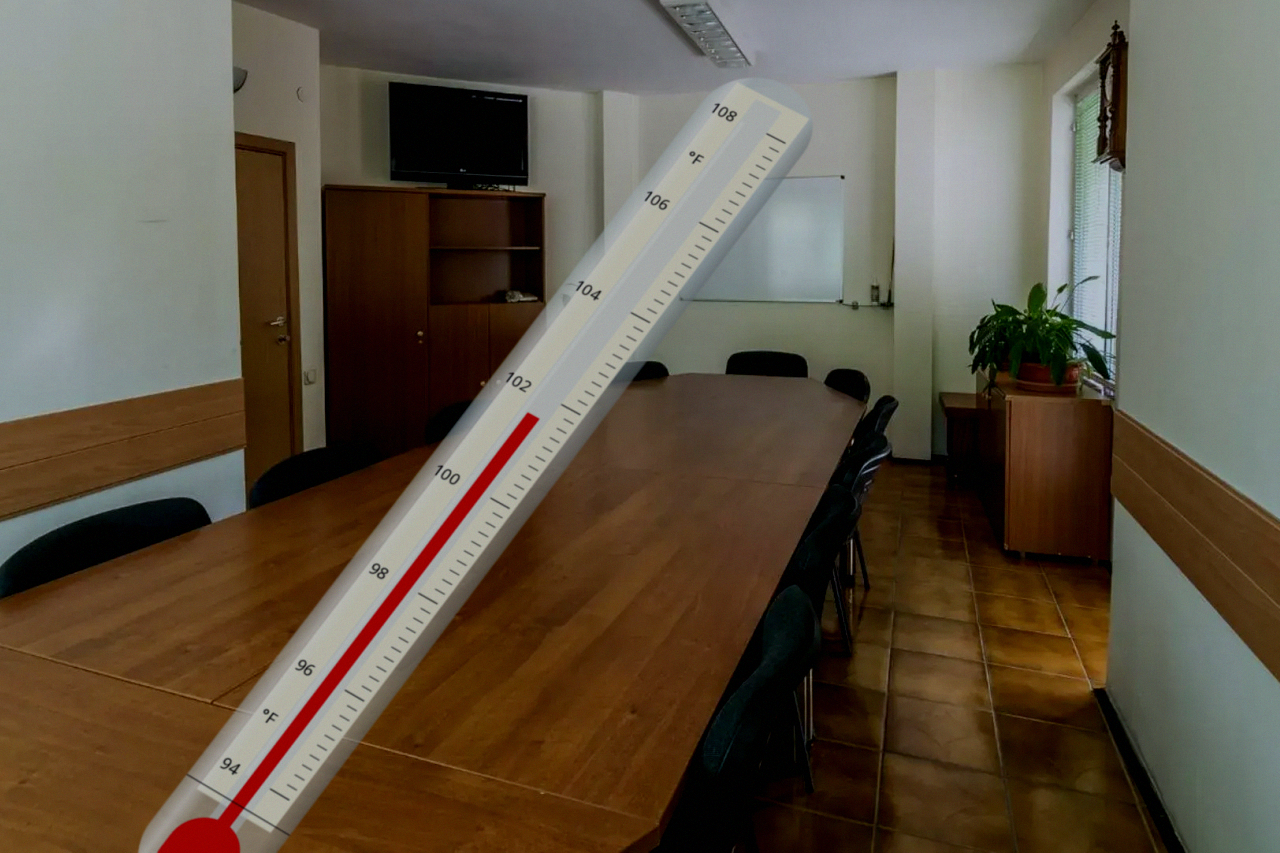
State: 101.6 (°F)
